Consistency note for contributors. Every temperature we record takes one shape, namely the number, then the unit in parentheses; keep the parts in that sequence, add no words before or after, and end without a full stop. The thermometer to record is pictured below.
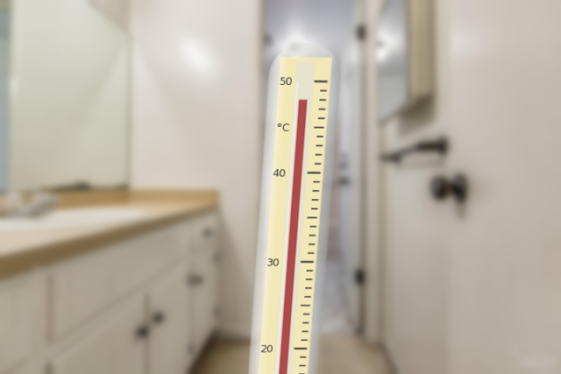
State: 48 (°C)
